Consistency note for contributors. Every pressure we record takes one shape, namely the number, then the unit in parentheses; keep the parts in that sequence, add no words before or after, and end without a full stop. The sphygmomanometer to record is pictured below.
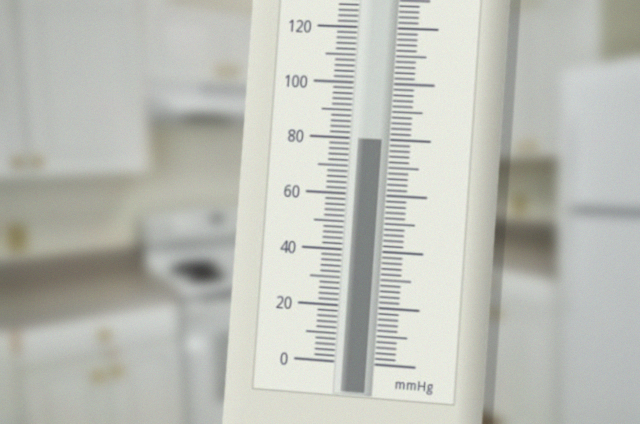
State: 80 (mmHg)
